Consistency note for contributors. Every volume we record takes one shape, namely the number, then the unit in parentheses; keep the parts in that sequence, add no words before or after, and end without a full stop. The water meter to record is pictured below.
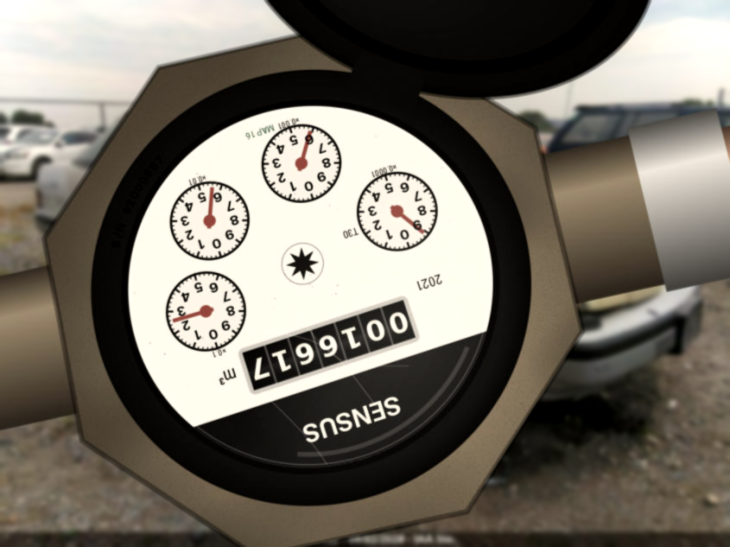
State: 16617.2559 (m³)
